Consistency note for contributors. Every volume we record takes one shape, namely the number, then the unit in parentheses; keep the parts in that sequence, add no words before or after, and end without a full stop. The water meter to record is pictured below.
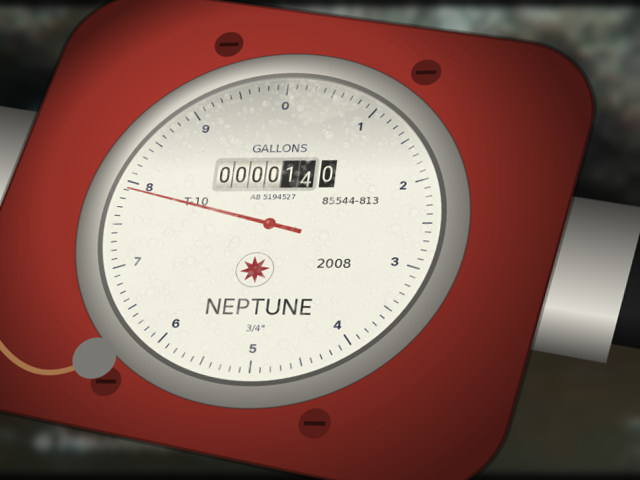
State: 137.9 (gal)
